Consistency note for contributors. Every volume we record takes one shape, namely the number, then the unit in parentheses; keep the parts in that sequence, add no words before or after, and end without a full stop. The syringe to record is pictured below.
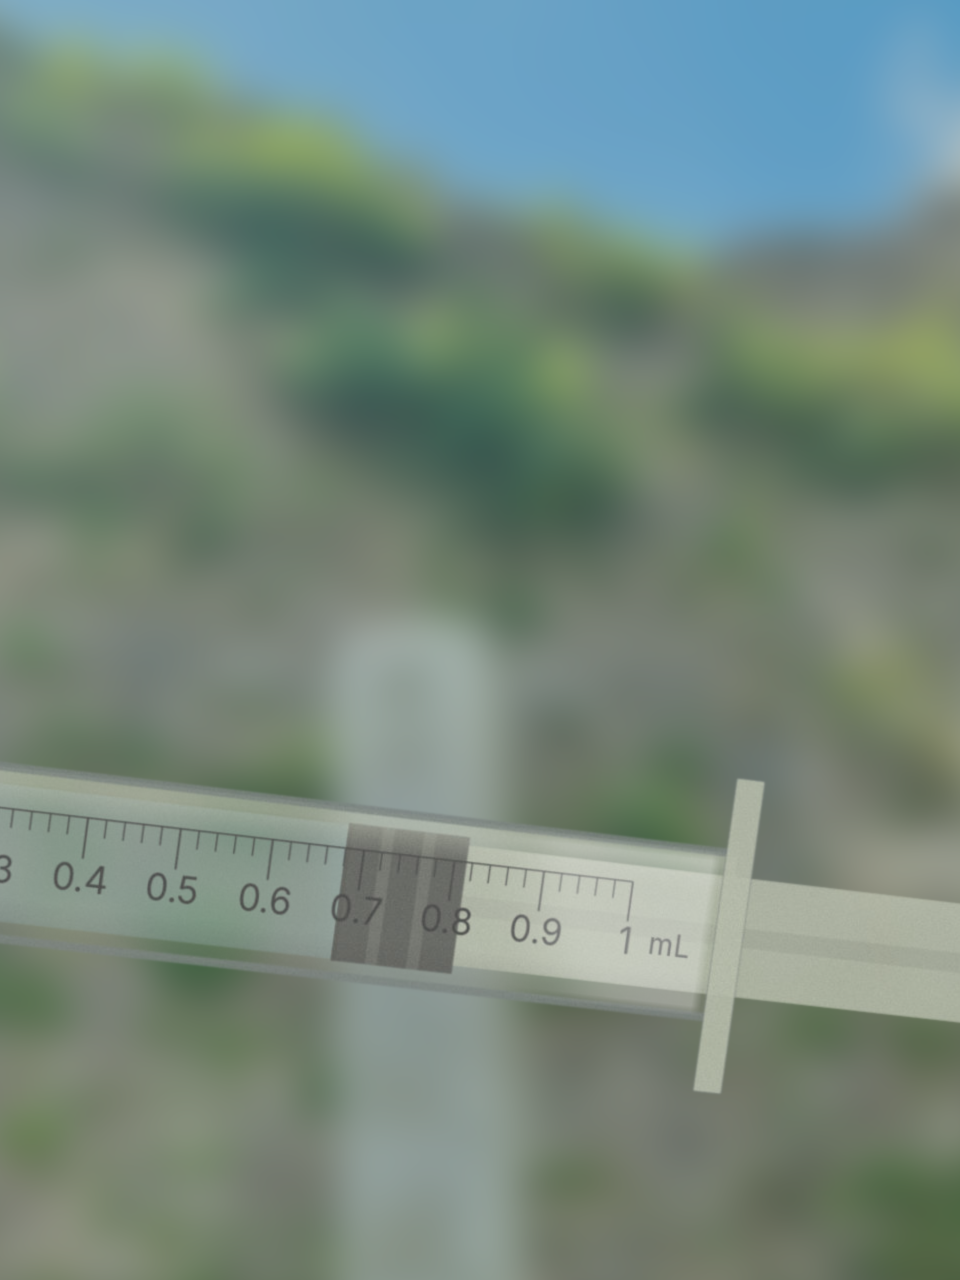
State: 0.68 (mL)
